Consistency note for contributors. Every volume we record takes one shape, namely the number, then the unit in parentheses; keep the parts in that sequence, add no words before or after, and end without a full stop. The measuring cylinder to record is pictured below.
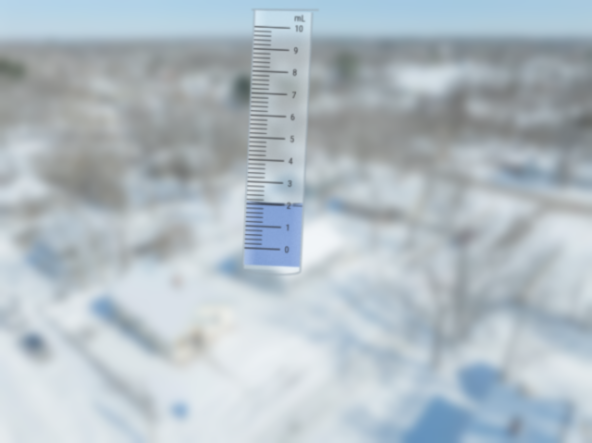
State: 2 (mL)
